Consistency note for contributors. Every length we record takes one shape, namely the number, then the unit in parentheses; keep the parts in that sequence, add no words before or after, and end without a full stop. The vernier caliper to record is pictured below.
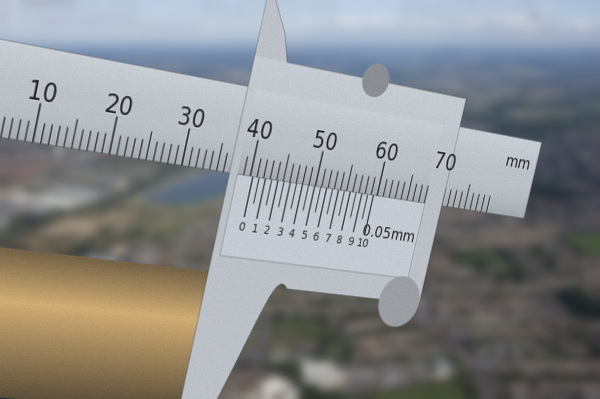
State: 40.4 (mm)
